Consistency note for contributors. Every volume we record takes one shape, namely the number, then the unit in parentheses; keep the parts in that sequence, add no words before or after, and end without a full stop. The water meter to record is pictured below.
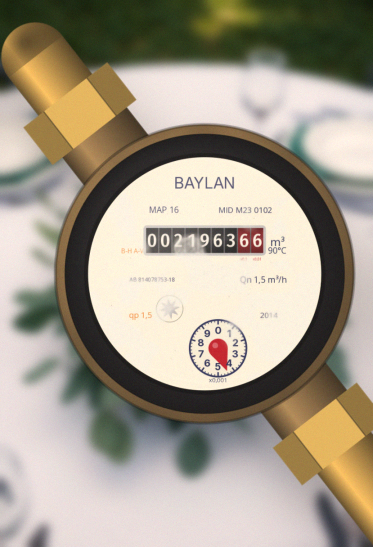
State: 21963.664 (m³)
